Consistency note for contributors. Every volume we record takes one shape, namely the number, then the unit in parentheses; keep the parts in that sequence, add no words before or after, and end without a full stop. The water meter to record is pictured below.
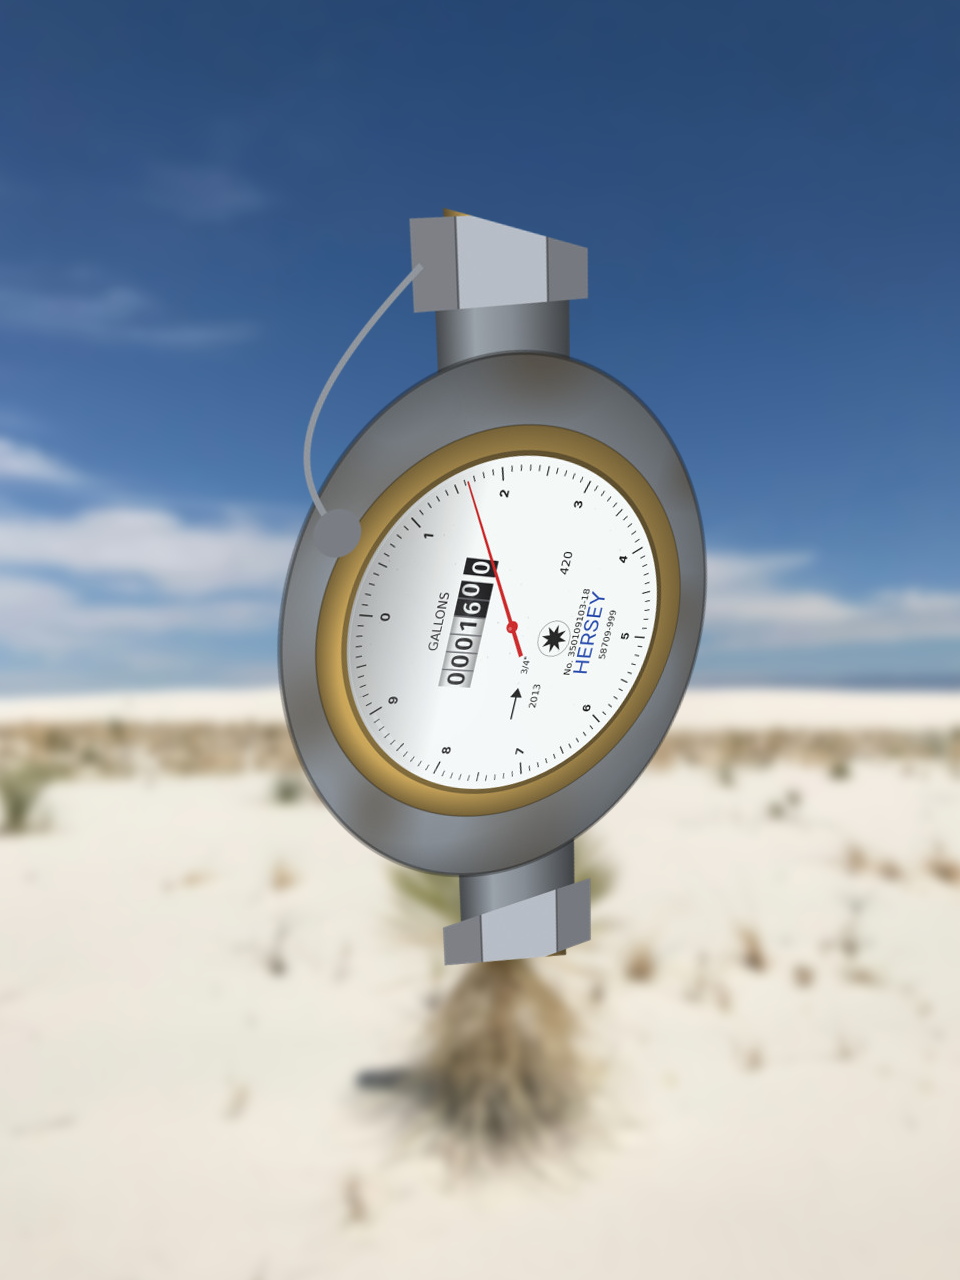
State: 1601.6 (gal)
